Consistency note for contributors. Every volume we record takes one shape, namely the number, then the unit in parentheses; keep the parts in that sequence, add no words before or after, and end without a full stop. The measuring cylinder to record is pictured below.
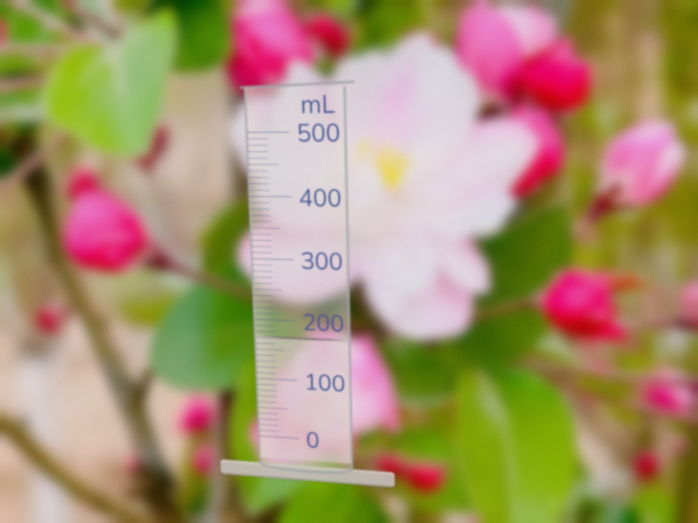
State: 170 (mL)
